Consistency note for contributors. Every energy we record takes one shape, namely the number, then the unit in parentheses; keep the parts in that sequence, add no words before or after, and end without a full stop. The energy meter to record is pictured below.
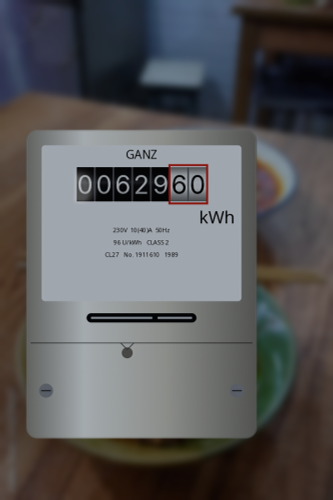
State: 629.60 (kWh)
